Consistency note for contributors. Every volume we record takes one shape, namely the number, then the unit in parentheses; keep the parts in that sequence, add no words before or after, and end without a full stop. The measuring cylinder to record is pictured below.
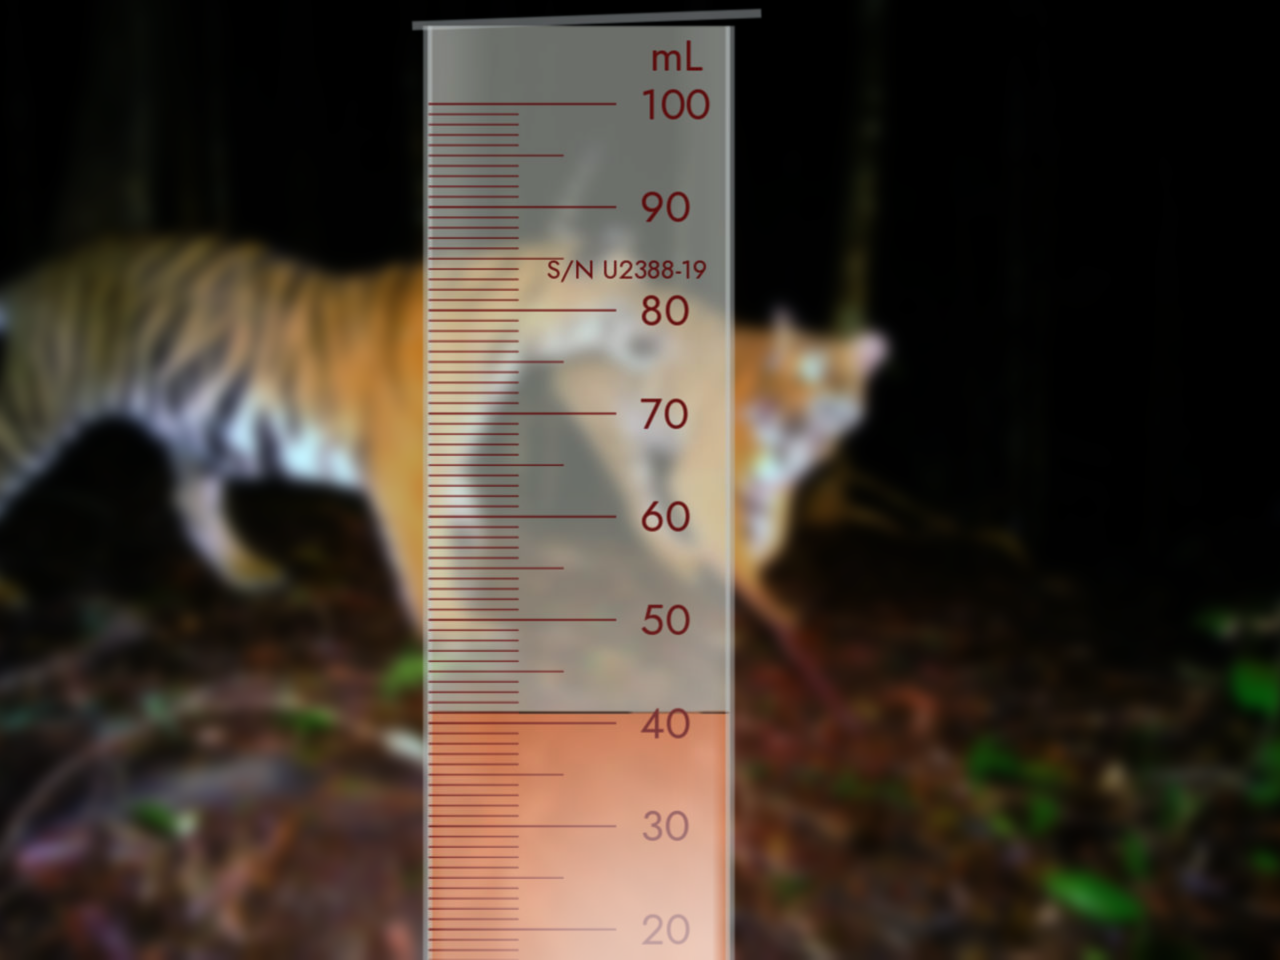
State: 41 (mL)
